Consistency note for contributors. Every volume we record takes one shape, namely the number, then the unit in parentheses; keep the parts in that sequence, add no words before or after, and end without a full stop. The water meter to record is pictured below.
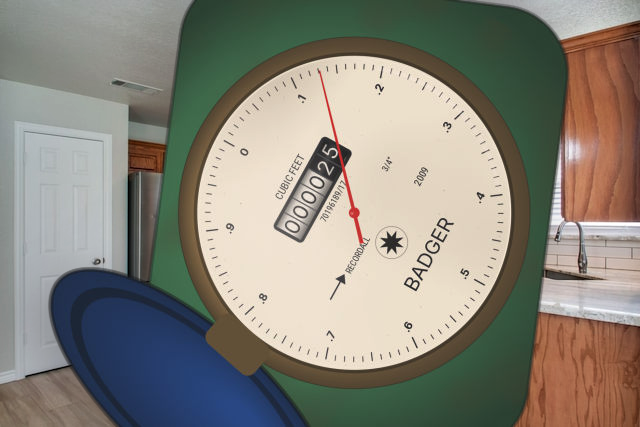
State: 25.13 (ft³)
